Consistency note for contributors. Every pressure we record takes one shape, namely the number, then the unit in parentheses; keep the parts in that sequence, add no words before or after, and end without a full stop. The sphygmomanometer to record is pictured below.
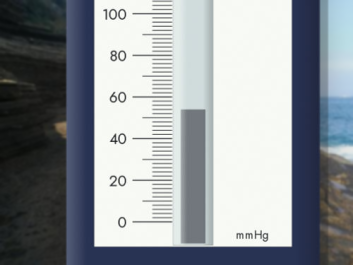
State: 54 (mmHg)
